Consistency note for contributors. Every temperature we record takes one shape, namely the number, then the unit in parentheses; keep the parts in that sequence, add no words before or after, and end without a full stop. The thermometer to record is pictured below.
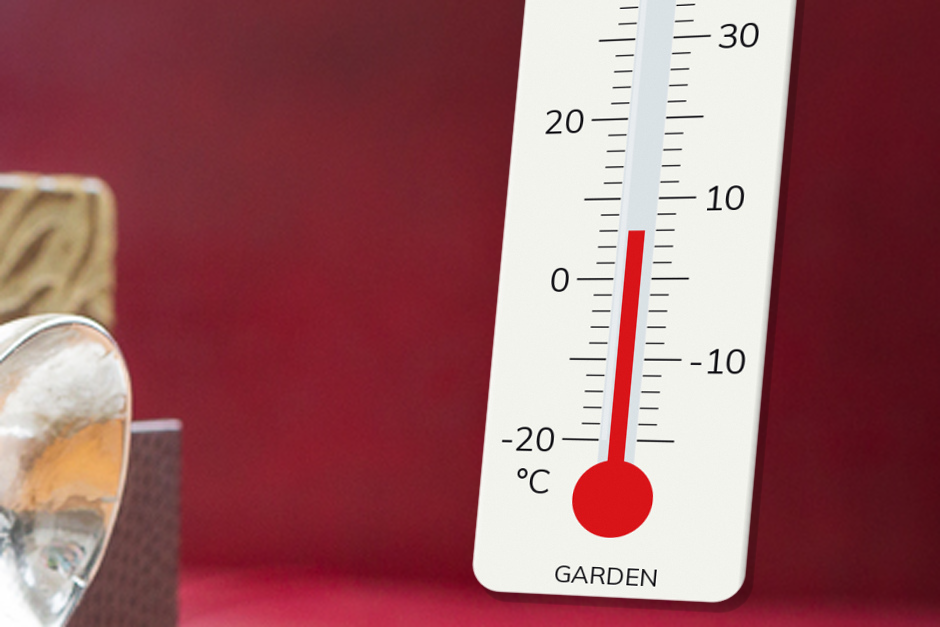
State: 6 (°C)
